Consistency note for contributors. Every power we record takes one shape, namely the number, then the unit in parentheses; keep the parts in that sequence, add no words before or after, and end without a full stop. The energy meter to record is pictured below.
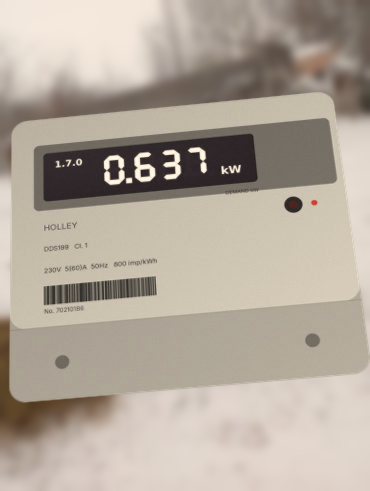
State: 0.637 (kW)
